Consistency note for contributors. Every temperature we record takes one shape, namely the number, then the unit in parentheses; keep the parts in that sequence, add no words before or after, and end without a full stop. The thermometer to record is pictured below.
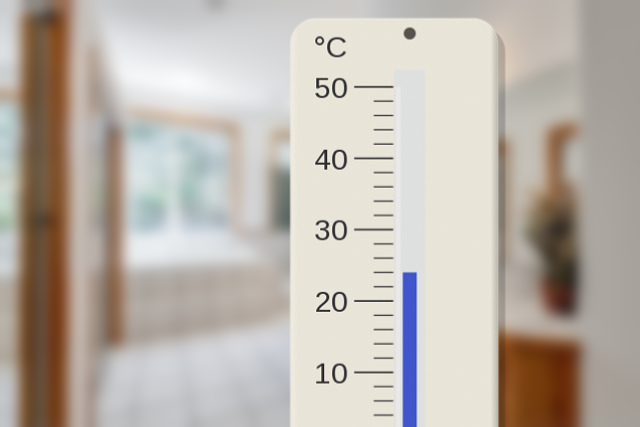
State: 24 (°C)
